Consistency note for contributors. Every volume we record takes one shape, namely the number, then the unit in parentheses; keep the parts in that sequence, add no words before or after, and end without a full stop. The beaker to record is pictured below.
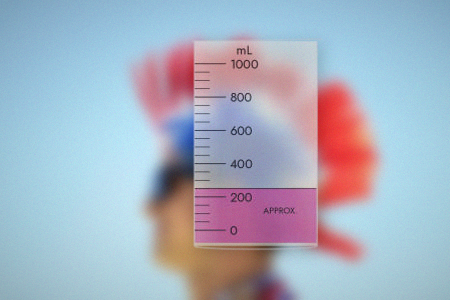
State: 250 (mL)
